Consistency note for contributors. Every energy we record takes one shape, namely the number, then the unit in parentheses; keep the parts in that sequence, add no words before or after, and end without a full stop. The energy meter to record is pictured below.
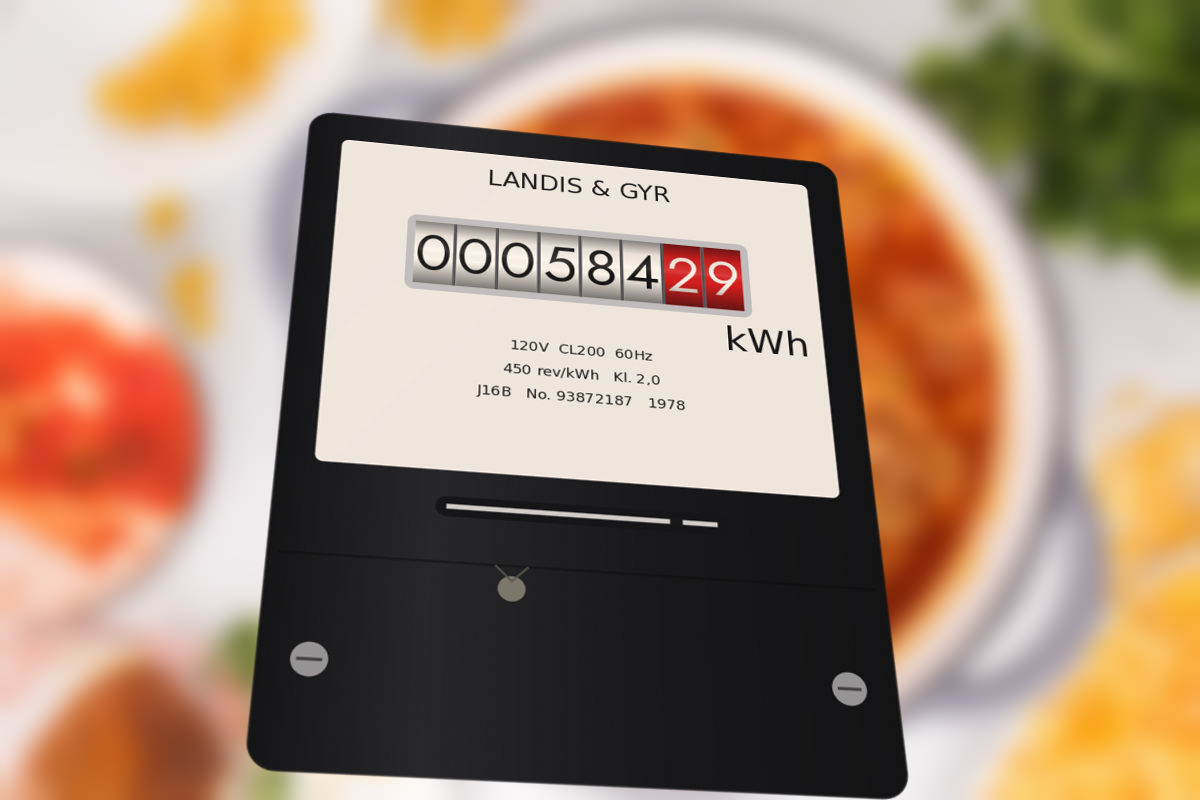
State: 584.29 (kWh)
